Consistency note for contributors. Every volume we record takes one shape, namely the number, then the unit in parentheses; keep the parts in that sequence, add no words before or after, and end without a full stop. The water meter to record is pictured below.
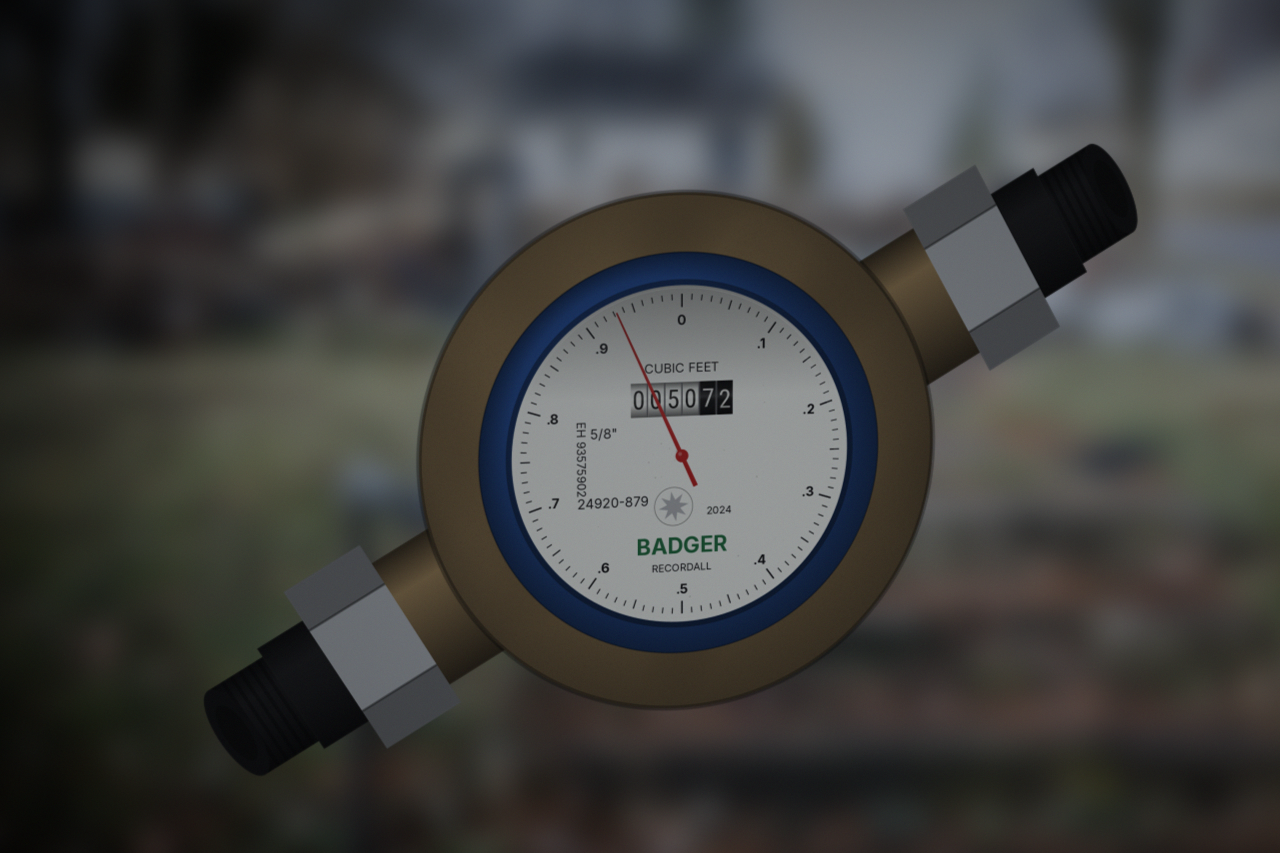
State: 5071.93 (ft³)
